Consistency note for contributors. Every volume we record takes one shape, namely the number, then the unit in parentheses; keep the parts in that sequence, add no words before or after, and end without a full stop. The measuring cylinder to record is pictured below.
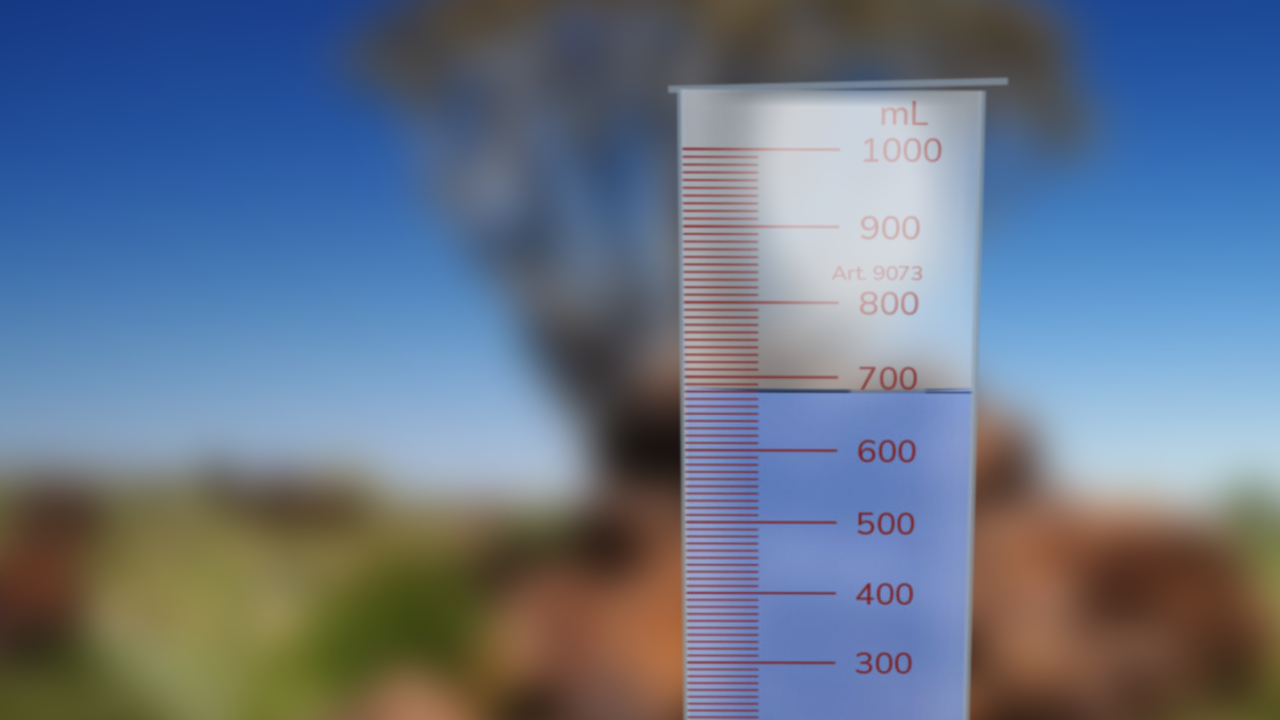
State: 680 (mL)
